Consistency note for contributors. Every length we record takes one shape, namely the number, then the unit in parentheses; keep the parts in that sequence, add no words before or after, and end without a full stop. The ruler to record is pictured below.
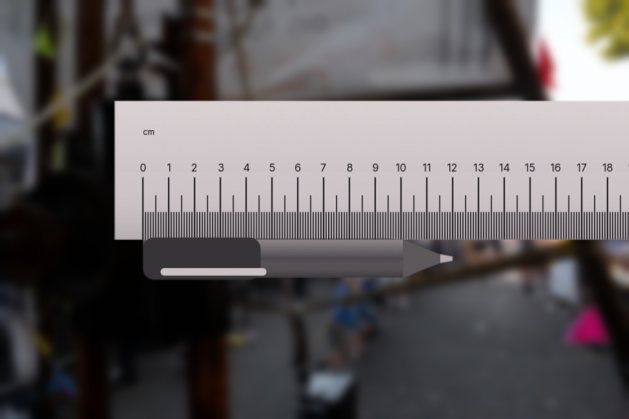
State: 12 (cm)
